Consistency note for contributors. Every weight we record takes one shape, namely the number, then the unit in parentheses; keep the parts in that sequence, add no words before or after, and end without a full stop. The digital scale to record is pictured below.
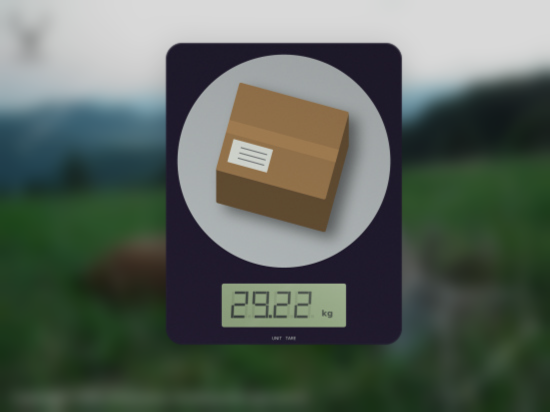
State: 29.22 (kg)
